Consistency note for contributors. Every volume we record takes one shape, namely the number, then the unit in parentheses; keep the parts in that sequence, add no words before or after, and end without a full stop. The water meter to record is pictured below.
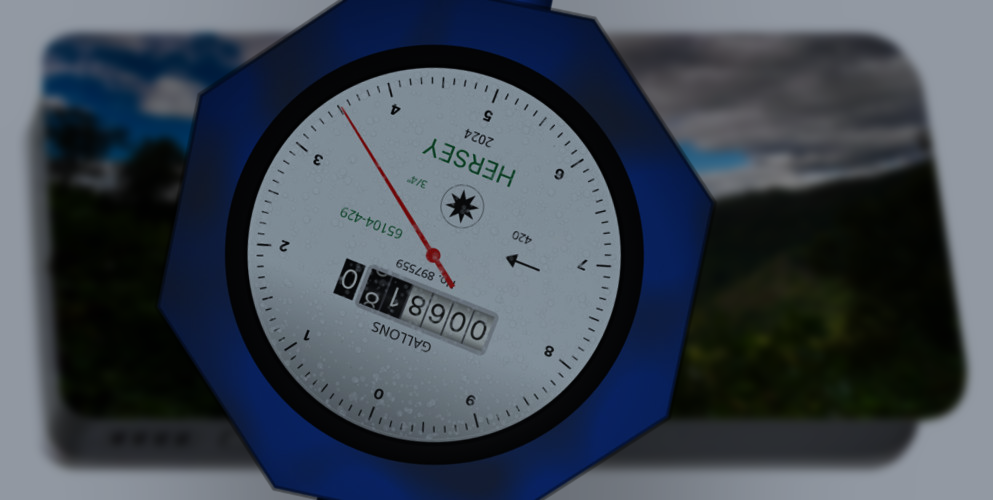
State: 68183.5 (gal)
